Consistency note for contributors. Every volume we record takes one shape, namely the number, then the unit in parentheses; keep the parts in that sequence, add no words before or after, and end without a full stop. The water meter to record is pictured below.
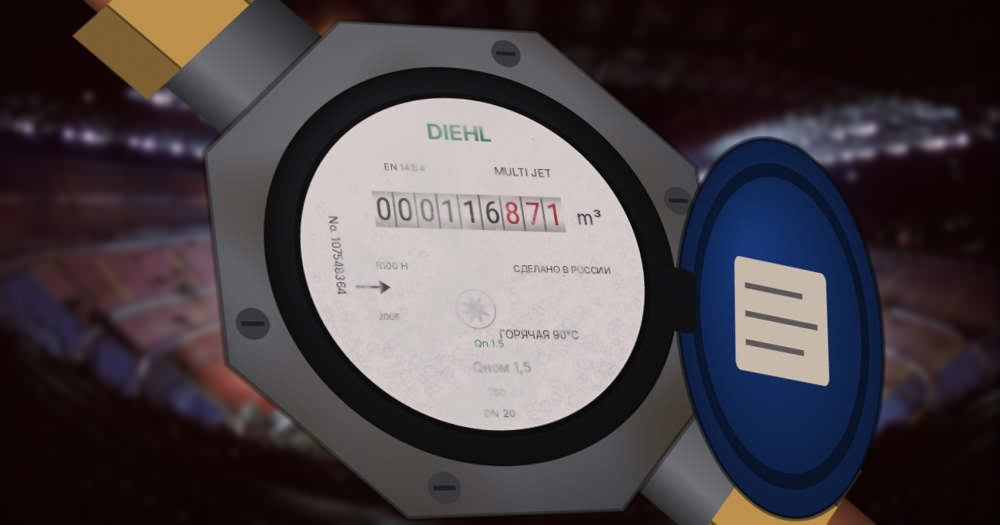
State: 116.871 (m³)
